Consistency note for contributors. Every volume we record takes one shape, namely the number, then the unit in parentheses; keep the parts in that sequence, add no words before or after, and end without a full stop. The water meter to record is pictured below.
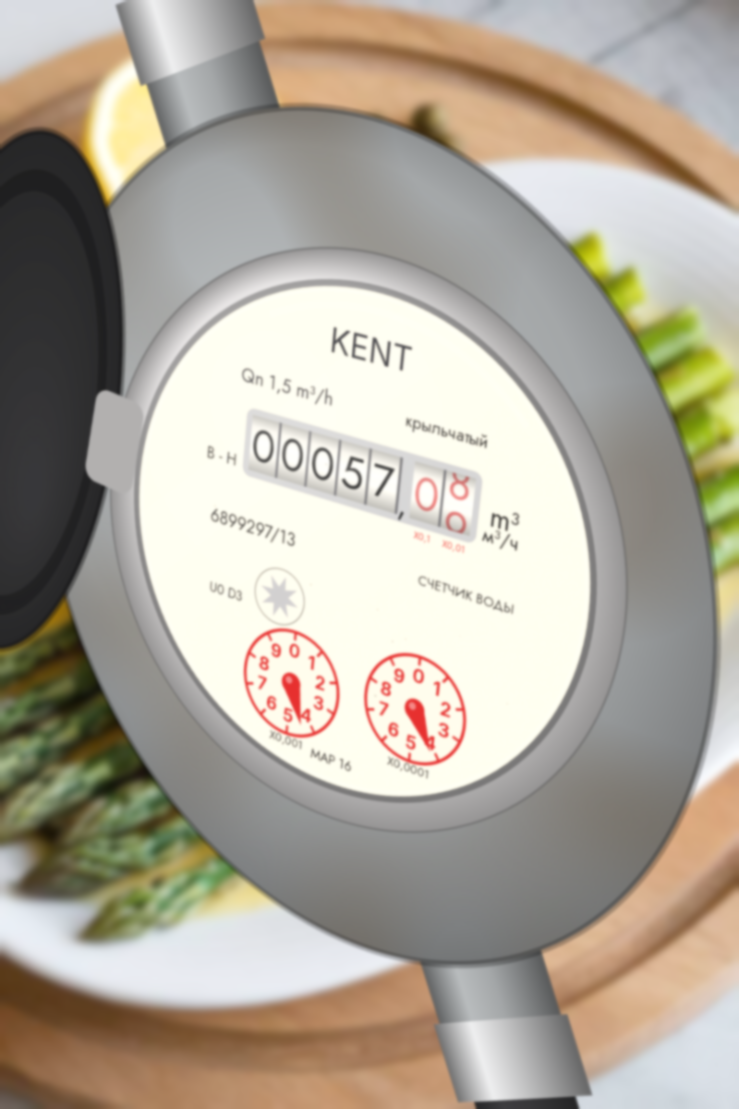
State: 57.0844 (m³)
